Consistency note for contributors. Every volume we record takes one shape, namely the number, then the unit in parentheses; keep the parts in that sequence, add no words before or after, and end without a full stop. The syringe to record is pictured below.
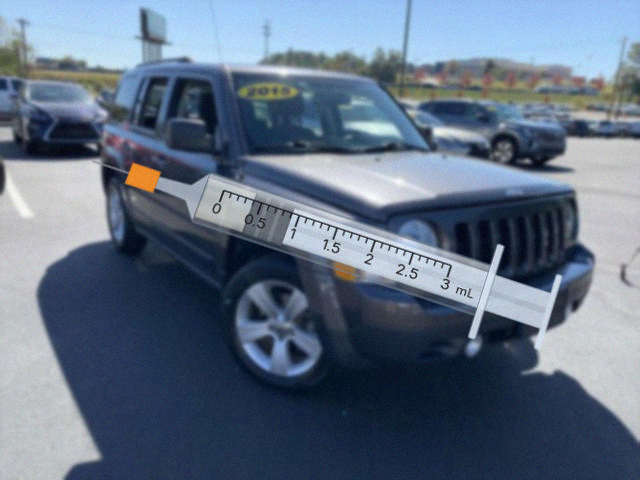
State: 0.4 (mL)
